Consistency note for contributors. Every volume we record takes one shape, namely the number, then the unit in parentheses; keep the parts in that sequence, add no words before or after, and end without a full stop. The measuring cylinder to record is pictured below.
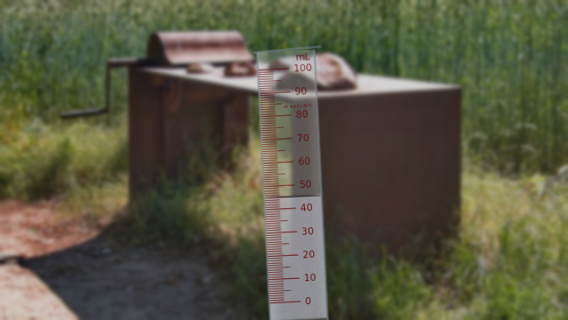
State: 45 (mL)
